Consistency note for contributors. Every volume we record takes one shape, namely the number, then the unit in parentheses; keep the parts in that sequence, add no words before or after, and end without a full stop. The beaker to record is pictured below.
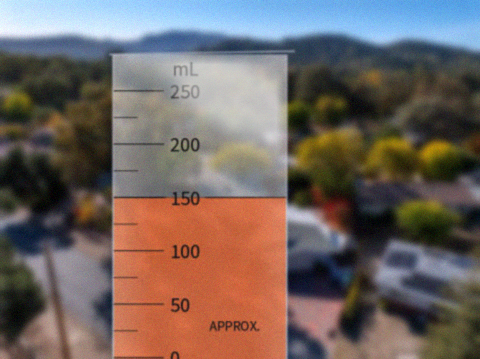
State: 150 (mL)
